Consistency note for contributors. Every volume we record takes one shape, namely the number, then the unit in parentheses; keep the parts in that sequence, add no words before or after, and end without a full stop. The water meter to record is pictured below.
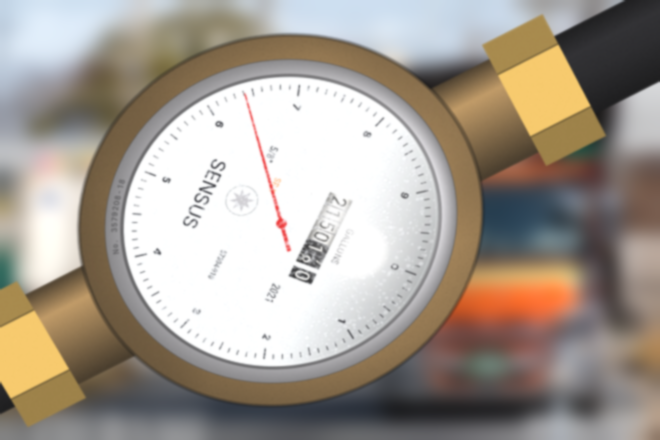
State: 2150176.4 (gal)
